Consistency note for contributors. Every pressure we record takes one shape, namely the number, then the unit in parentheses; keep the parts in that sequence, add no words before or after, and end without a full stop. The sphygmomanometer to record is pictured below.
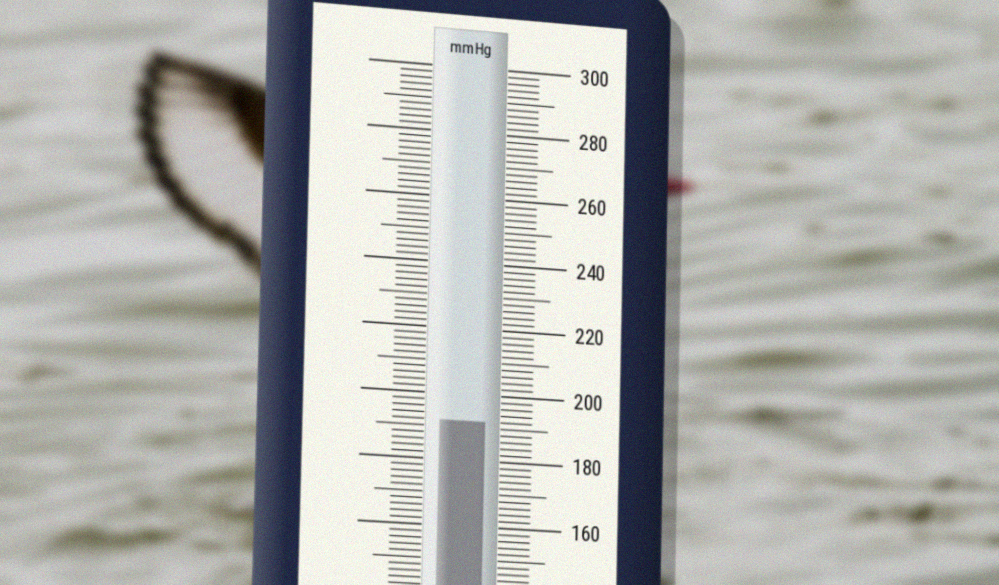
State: 192 (mmHg)
